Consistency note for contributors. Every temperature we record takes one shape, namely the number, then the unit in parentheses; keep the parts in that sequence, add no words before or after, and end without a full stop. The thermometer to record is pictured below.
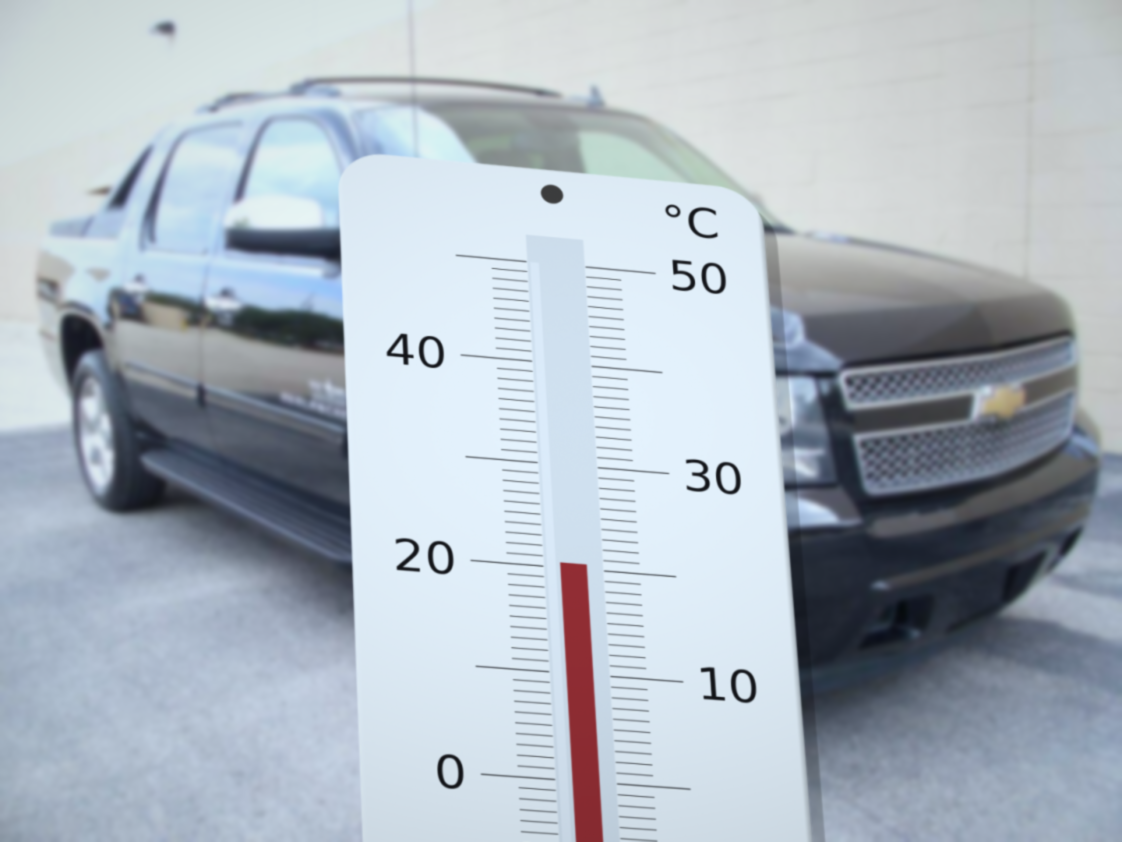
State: 20.5 (°C)
